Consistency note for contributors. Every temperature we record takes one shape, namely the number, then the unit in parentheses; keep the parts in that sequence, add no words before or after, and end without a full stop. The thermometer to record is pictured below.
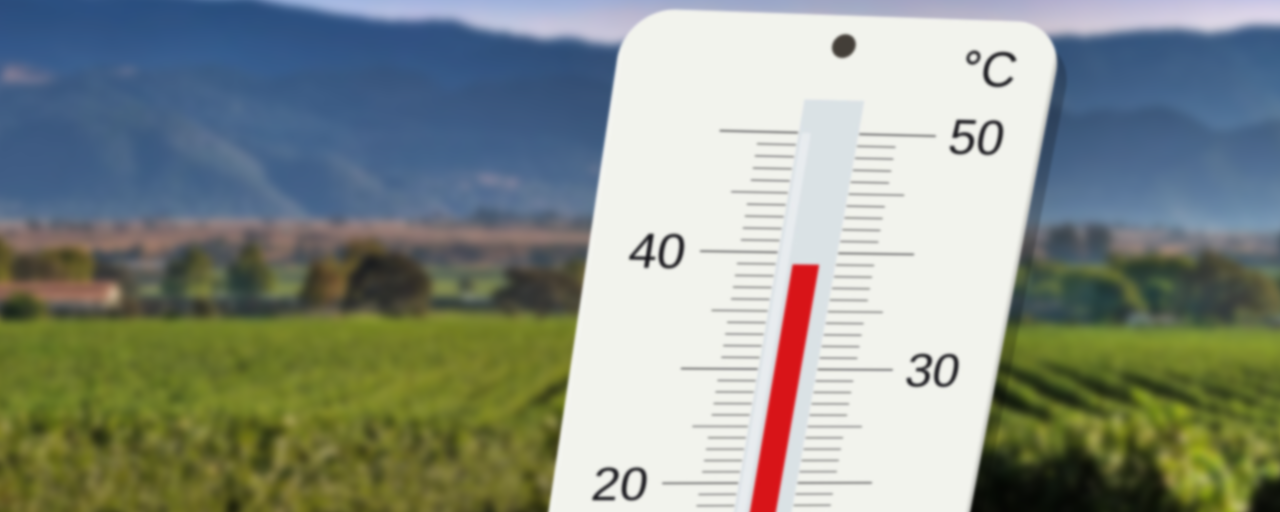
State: 39 (°C)
